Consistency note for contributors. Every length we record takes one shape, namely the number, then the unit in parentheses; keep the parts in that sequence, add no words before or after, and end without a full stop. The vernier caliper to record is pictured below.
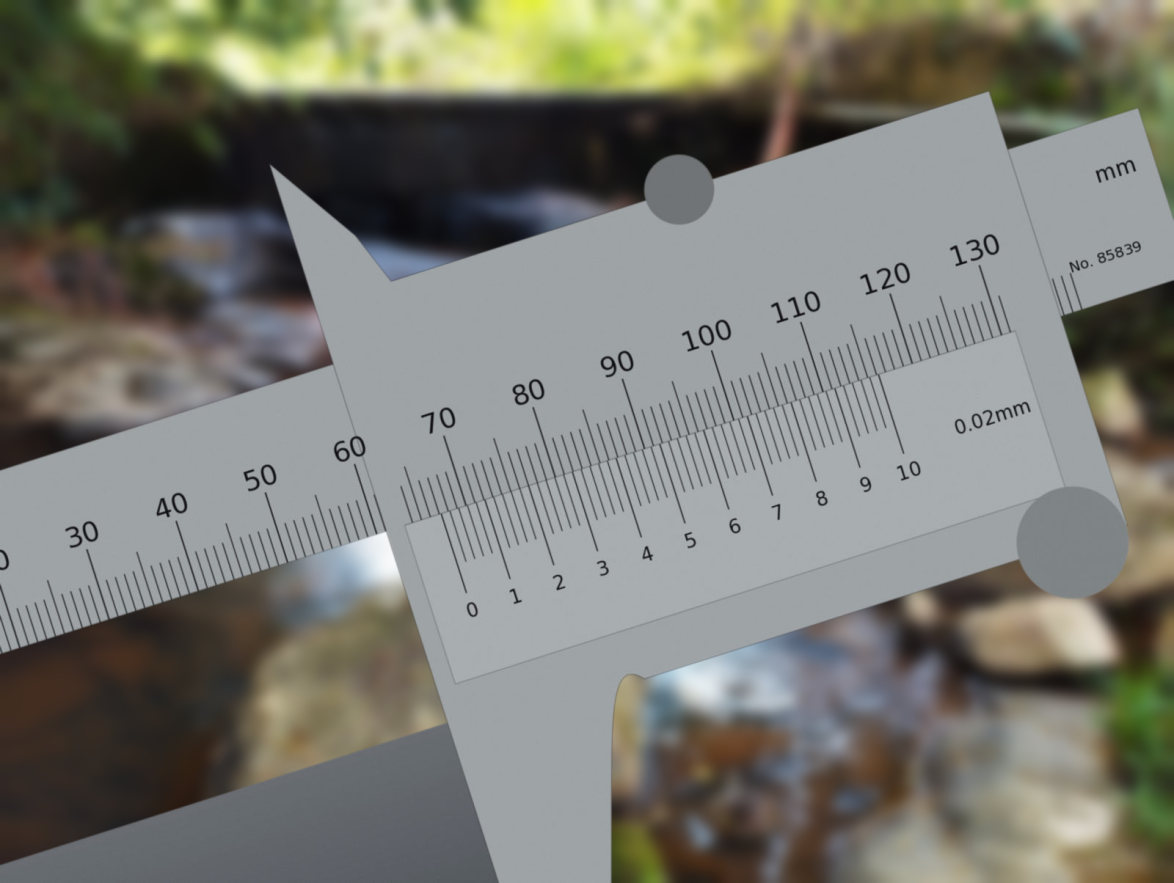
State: 67.2 (mm)
